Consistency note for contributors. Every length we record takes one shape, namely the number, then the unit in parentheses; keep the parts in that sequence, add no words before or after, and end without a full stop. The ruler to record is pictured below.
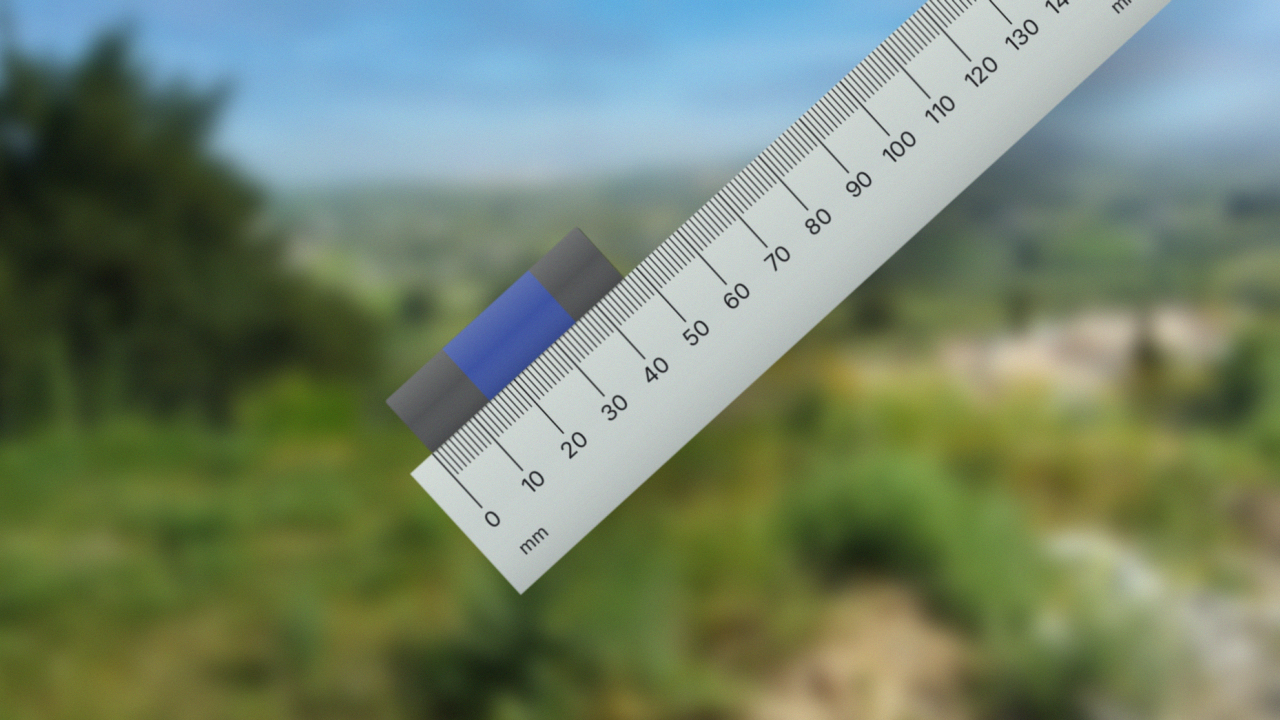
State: 47 (mm)
